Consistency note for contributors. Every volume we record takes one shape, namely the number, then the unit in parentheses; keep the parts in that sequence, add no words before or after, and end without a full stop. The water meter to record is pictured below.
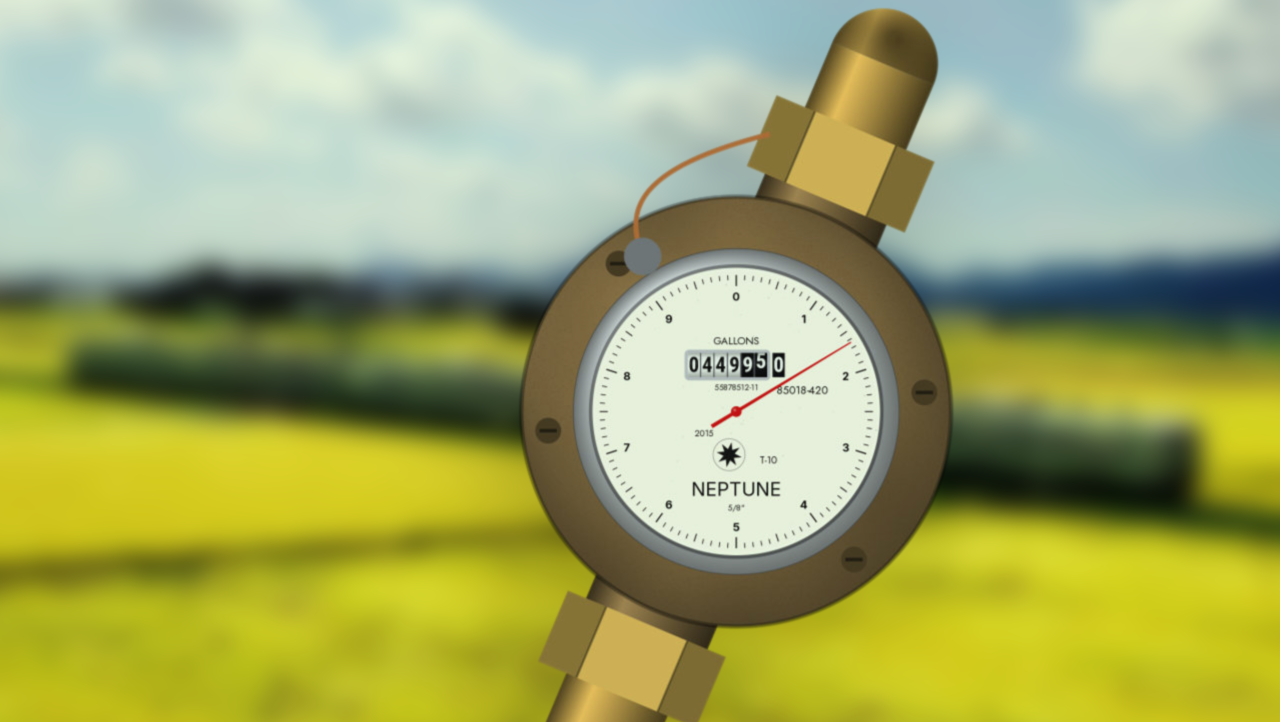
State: 449951.6 (gal)
